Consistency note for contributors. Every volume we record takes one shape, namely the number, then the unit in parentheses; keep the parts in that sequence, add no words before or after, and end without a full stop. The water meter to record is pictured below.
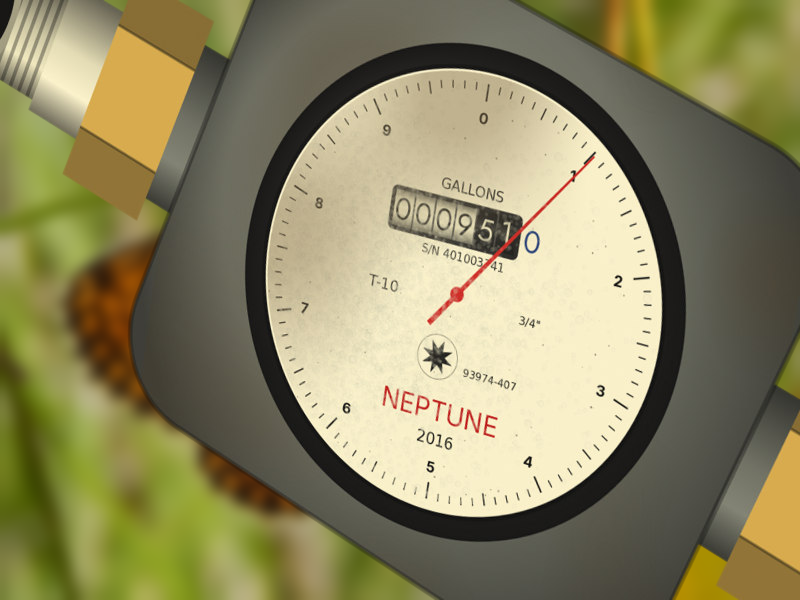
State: 9511.0 (gal)
